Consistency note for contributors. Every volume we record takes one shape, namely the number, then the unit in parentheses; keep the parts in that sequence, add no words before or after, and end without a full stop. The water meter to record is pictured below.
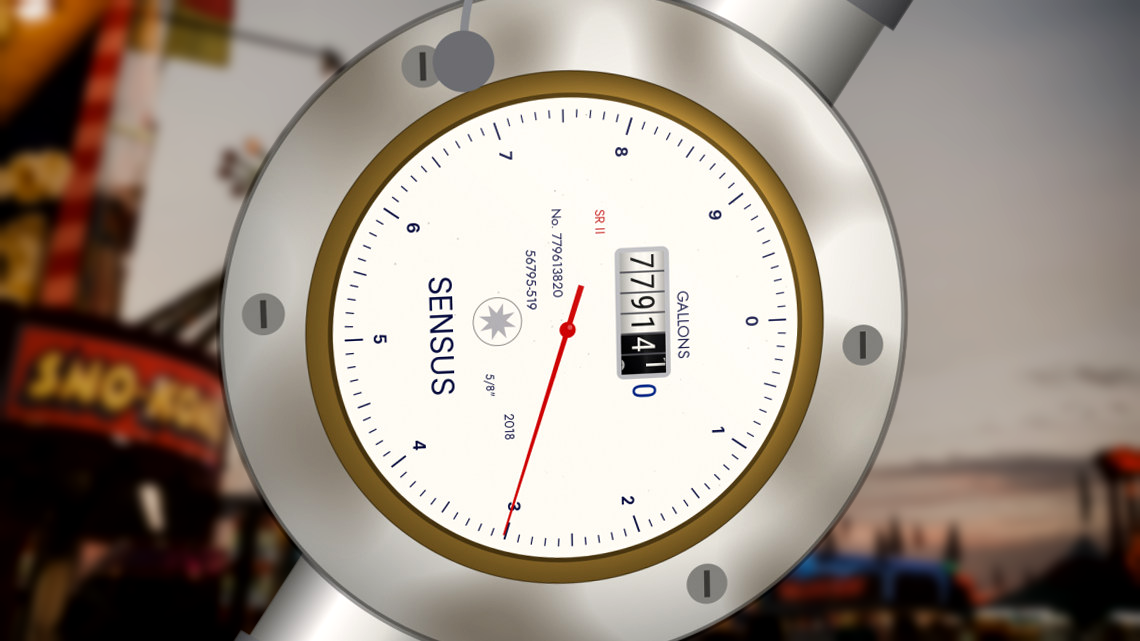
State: 7791413.0 (gal)
